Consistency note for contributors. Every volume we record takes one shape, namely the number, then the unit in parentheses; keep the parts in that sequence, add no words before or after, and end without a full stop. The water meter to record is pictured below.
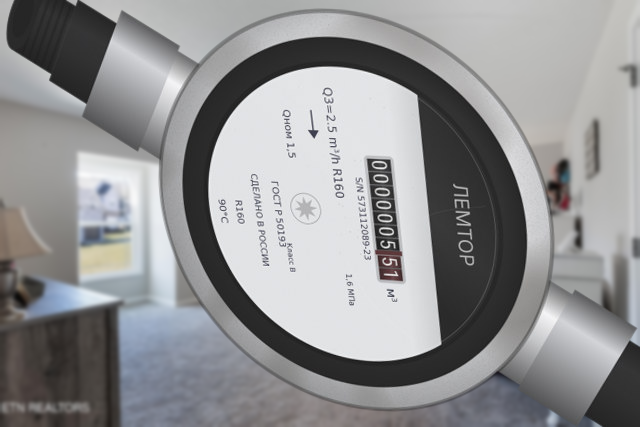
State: 5.51 (m³)
